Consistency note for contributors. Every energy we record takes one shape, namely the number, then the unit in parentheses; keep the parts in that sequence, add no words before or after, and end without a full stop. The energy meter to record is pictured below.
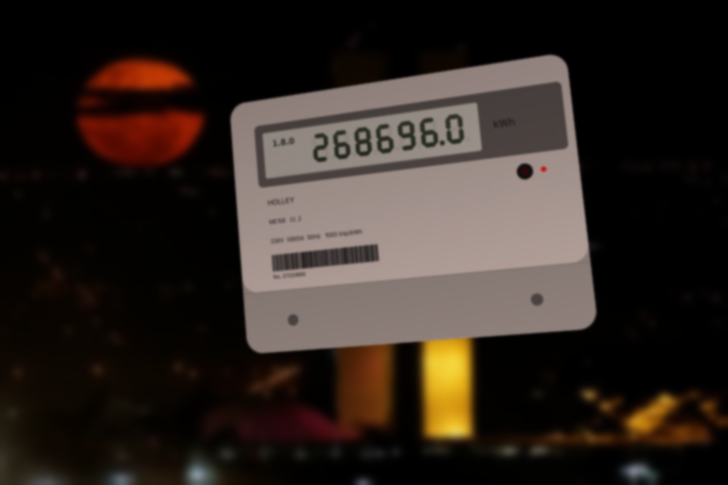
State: 268696.0 (kWh)
